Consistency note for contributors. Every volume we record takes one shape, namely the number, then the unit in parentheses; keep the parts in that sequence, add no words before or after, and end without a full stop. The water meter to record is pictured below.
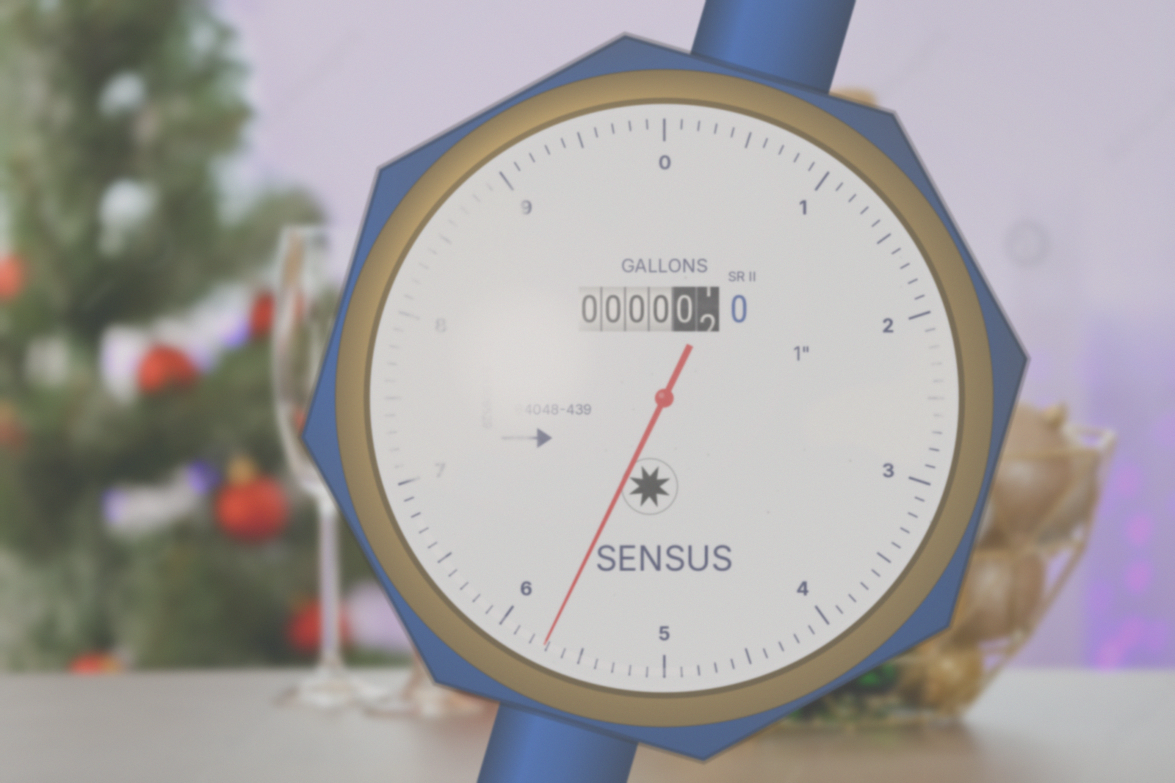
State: 15.7 (gal)
